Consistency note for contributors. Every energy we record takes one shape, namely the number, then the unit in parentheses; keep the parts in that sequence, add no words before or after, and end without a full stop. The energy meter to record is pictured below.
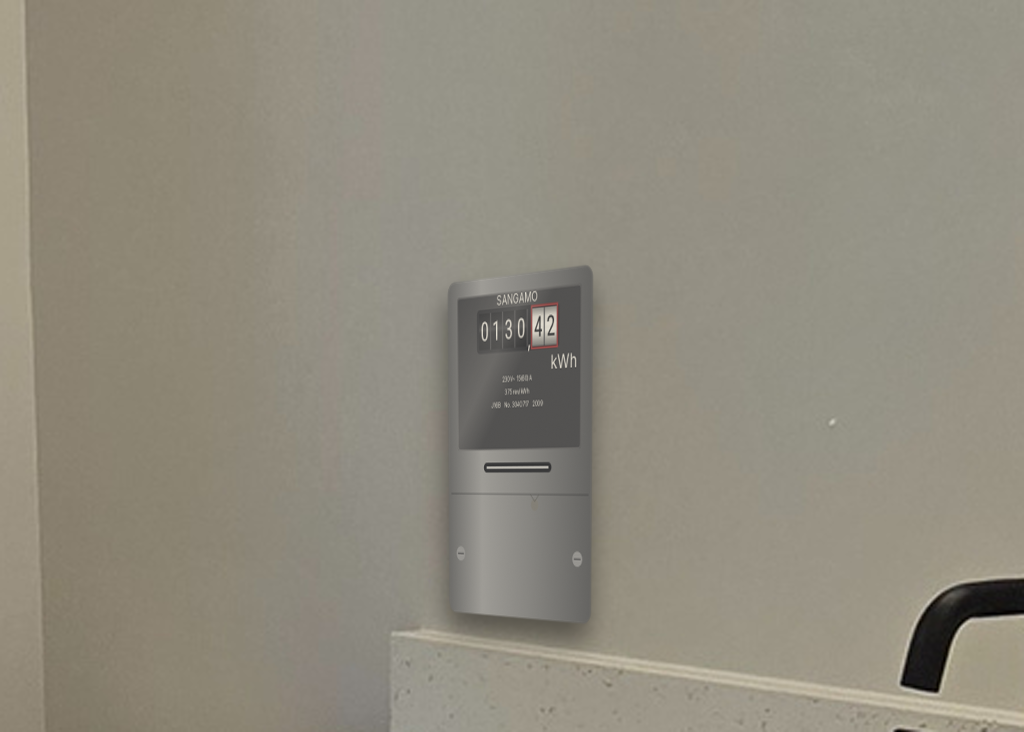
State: 130.42 (kWh)
